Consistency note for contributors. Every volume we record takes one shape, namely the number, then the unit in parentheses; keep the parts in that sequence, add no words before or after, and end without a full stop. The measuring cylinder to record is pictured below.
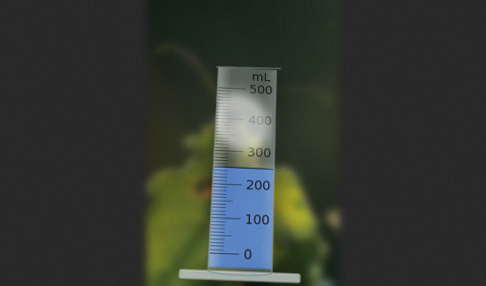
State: 250 (mL)
